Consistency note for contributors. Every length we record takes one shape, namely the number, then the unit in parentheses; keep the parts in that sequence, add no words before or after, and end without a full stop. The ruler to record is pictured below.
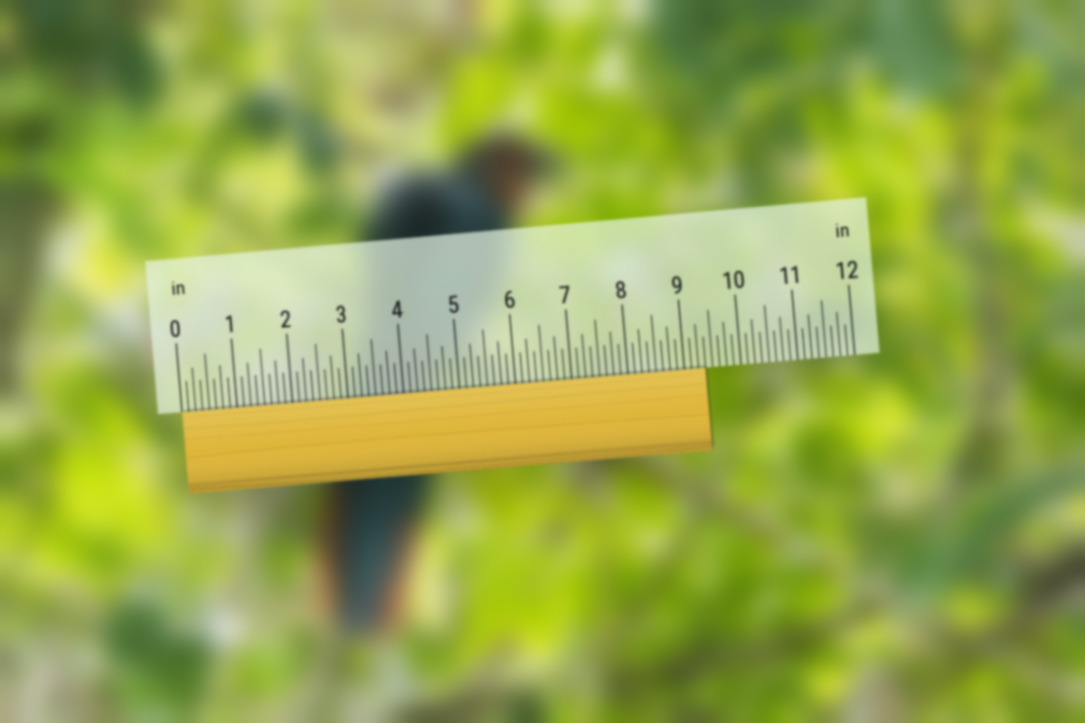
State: 9.375 (in)
